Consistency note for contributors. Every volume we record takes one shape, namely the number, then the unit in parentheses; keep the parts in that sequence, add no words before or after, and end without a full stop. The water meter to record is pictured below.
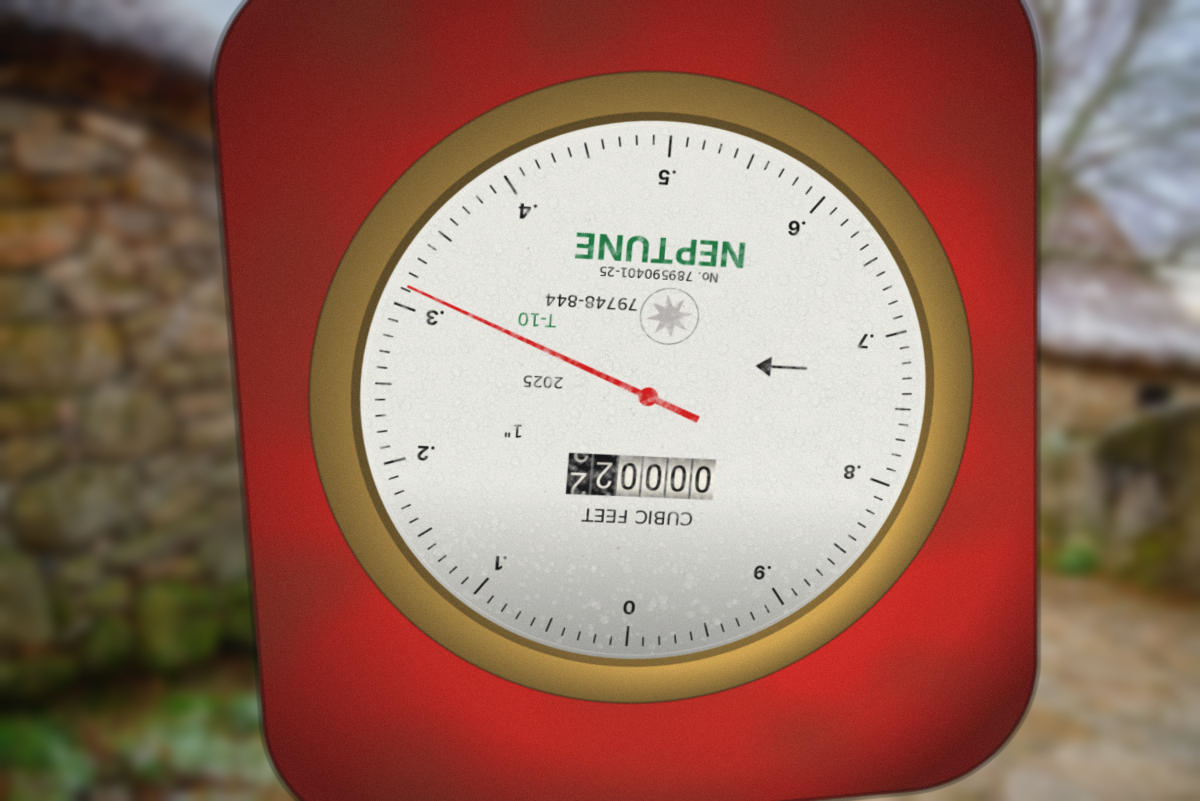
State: 22.31 (ft³)
